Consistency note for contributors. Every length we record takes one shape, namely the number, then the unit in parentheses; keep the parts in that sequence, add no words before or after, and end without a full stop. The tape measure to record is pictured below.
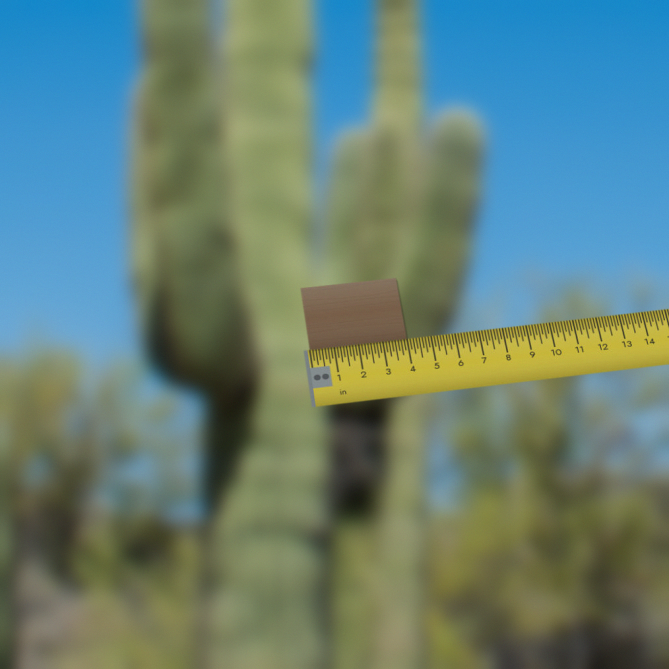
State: 4 (in)
